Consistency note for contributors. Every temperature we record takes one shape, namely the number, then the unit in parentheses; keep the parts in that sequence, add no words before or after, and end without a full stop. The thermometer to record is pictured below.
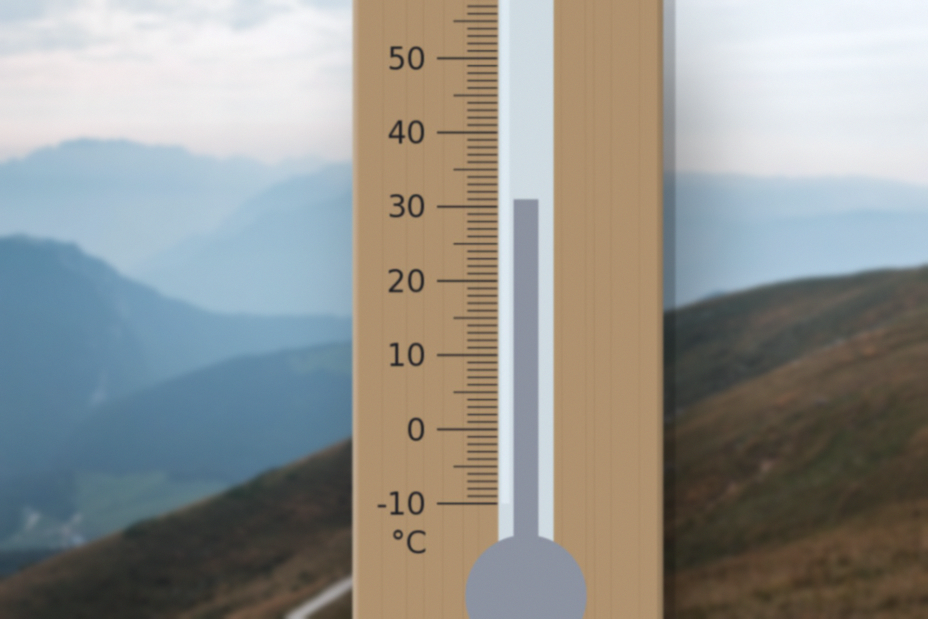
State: 31 (°C)
